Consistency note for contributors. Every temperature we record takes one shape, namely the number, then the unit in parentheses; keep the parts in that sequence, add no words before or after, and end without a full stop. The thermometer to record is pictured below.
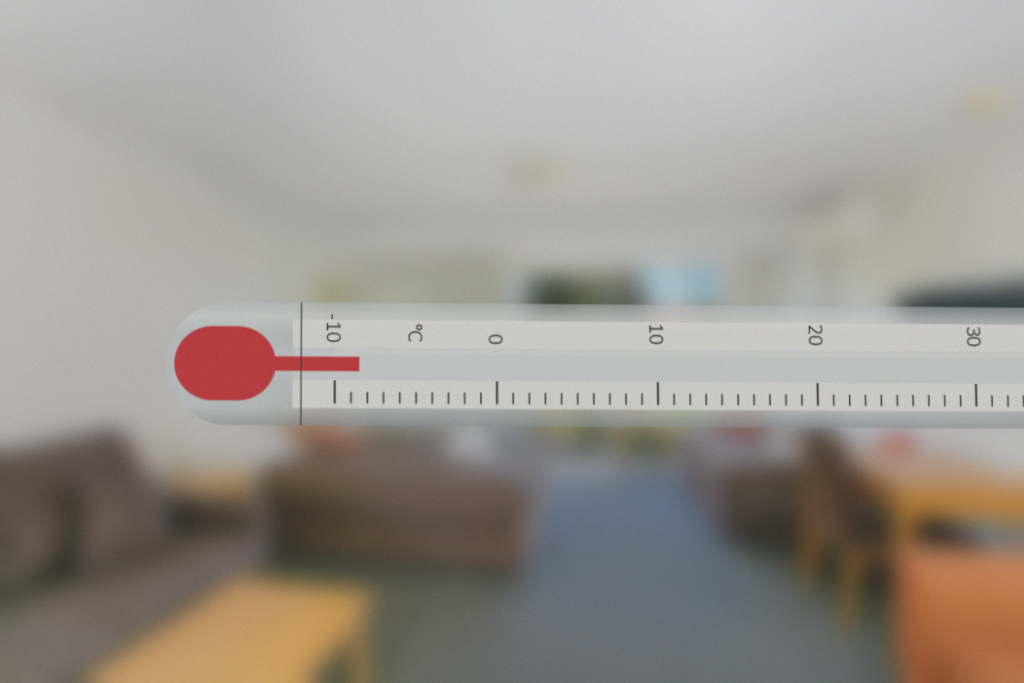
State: -8.5 (°C)
